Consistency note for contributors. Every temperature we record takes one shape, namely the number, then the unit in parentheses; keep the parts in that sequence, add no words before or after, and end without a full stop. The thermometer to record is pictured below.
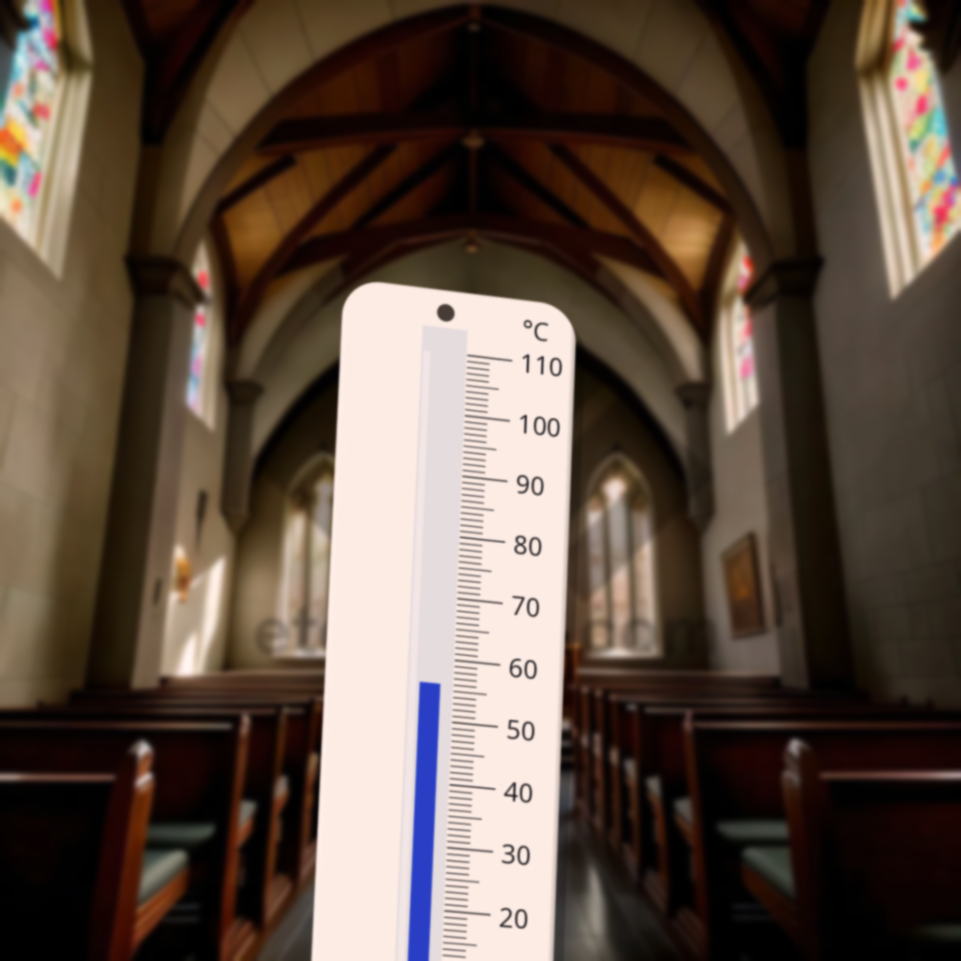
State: 56 (°C)
